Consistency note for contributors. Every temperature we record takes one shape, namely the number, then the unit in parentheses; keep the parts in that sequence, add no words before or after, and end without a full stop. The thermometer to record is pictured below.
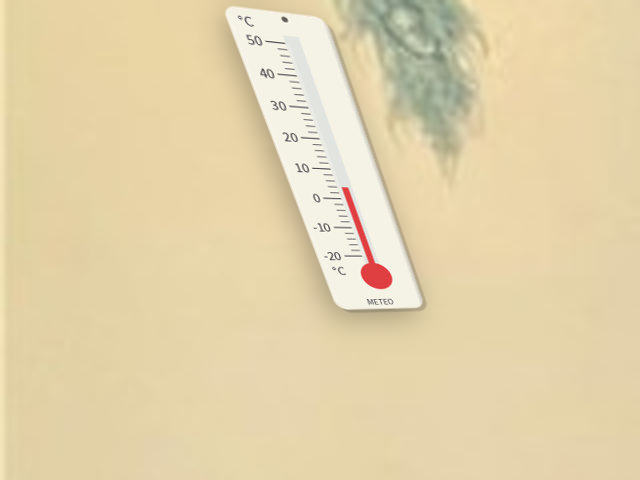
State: 4 (°C)
